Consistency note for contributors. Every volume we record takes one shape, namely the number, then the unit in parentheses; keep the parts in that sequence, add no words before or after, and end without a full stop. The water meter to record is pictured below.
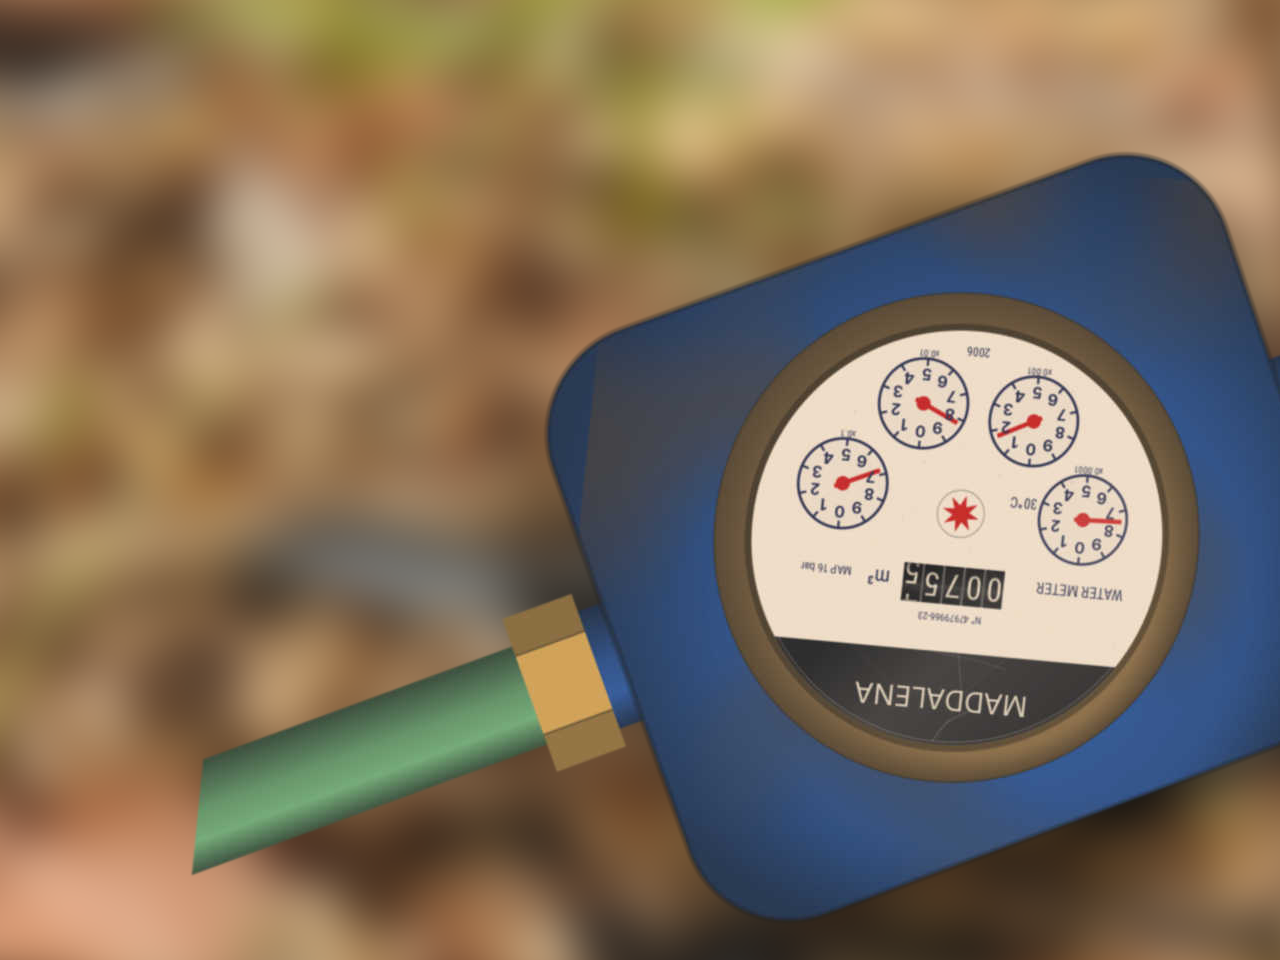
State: 754.6817 (m³)
